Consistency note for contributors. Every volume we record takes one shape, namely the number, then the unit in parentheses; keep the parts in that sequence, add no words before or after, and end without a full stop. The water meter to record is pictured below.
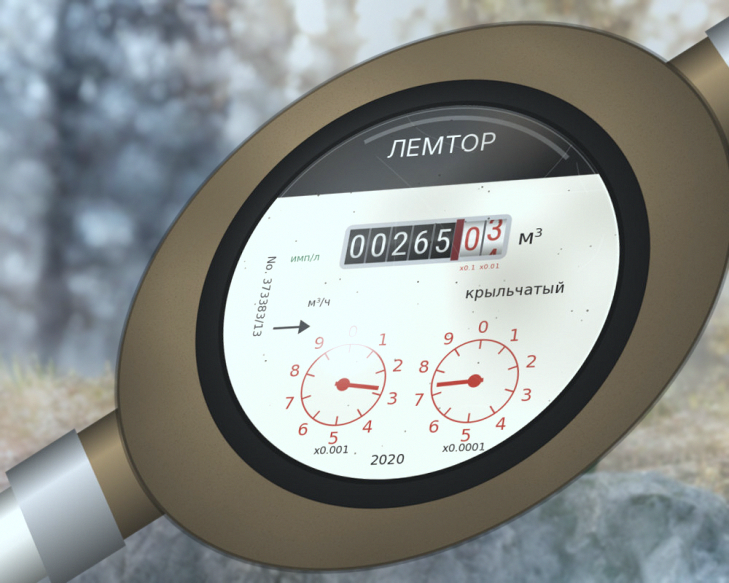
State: 265.0327 (m³)
